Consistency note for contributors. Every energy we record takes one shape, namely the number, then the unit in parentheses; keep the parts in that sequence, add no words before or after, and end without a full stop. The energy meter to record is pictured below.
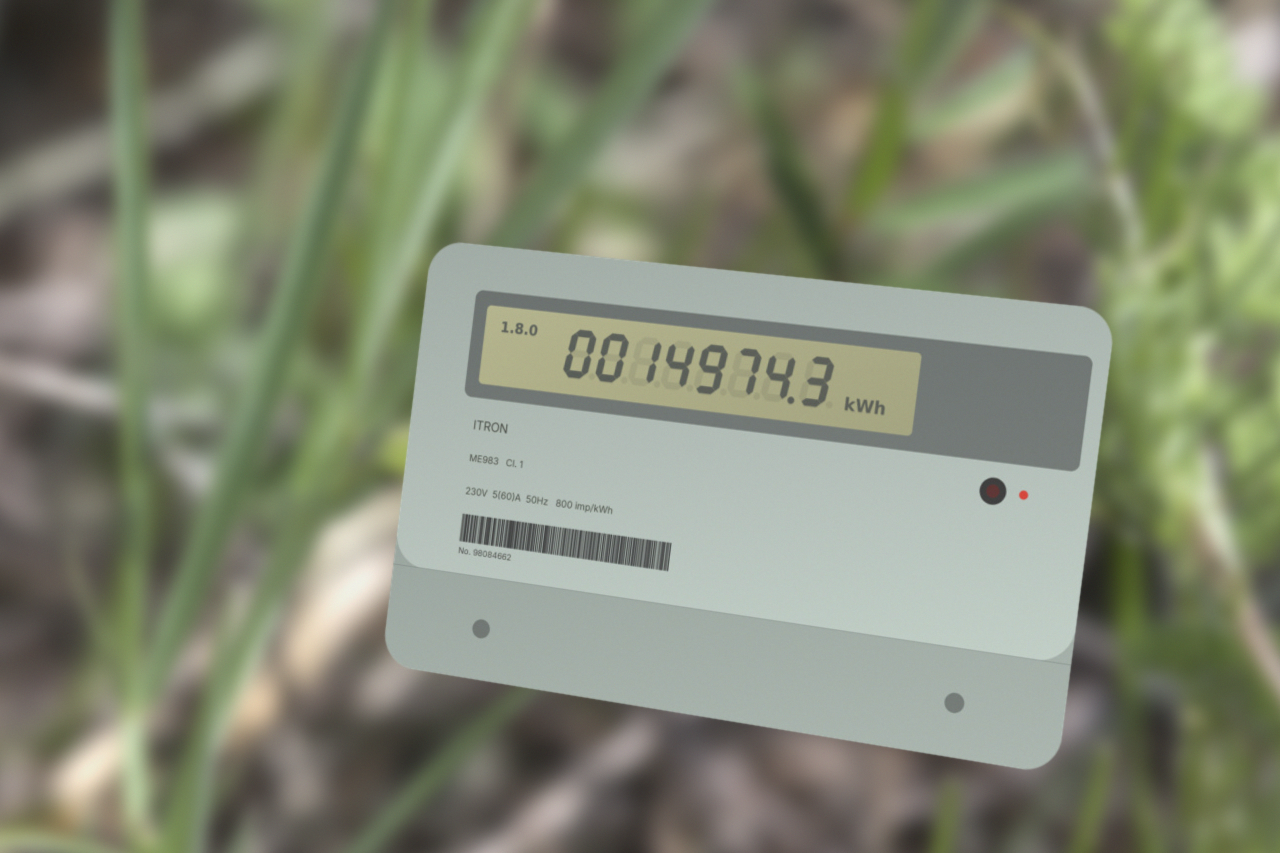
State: 14974.3 (kWh)
